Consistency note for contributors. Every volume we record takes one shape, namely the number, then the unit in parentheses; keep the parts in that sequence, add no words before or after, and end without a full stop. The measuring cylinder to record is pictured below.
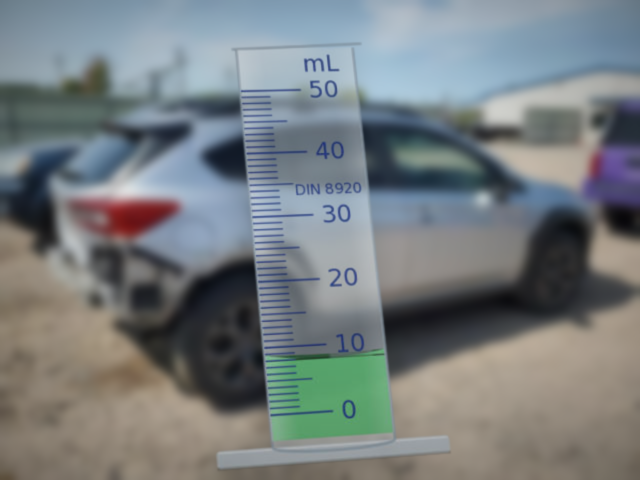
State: 8 (mL)
